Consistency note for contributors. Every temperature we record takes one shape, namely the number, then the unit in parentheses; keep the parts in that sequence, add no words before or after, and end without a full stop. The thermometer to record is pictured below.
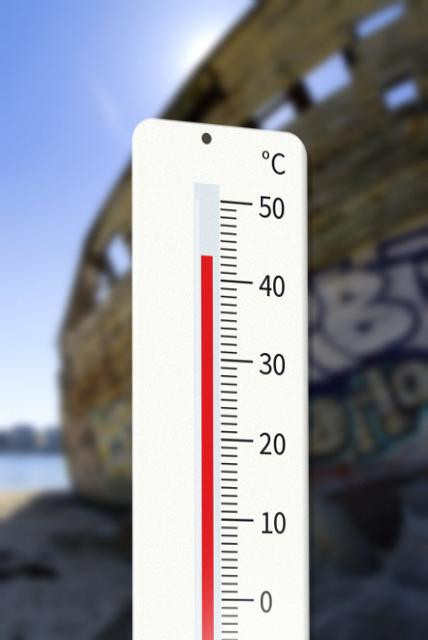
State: 43 (°C)
